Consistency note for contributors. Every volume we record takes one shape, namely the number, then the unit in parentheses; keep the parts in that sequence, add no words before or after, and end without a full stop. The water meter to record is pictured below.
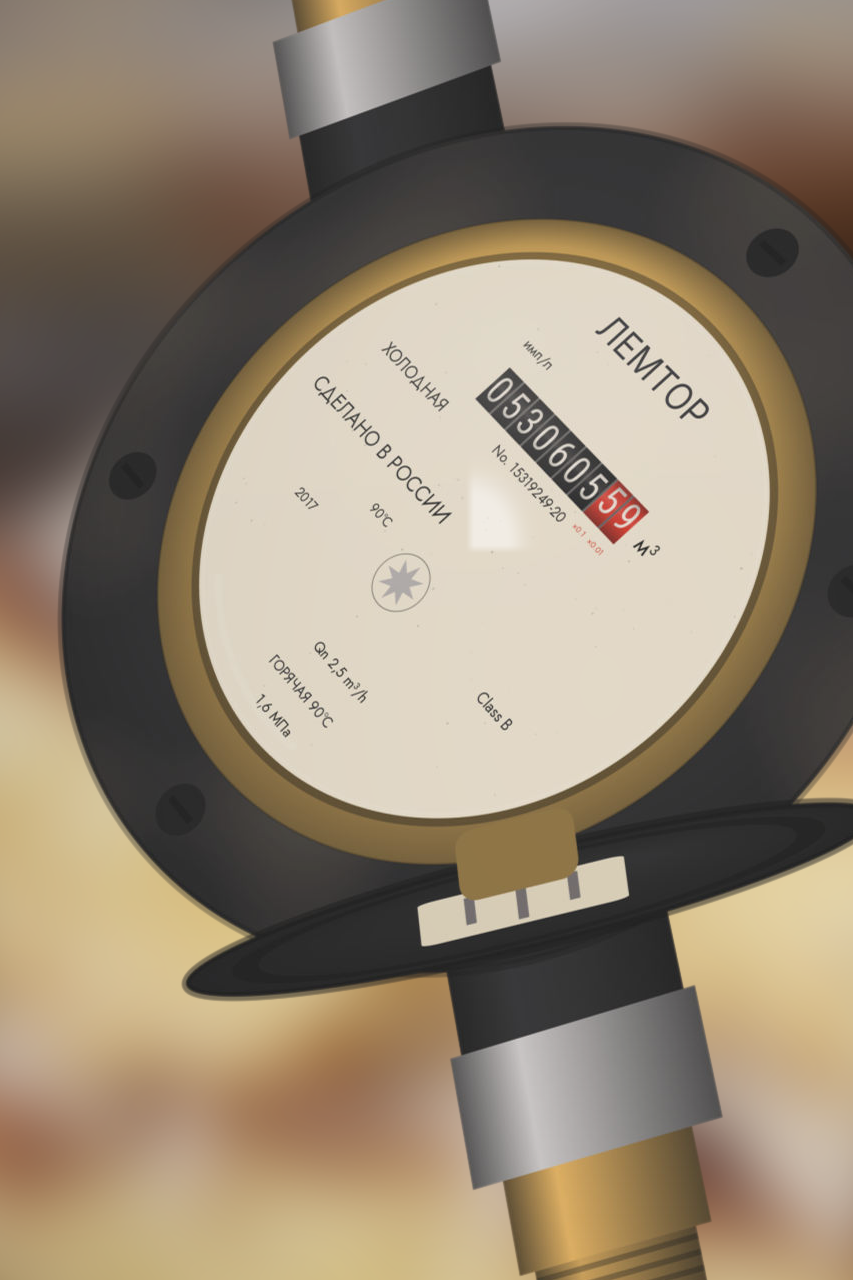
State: 530605.59 (m³)
